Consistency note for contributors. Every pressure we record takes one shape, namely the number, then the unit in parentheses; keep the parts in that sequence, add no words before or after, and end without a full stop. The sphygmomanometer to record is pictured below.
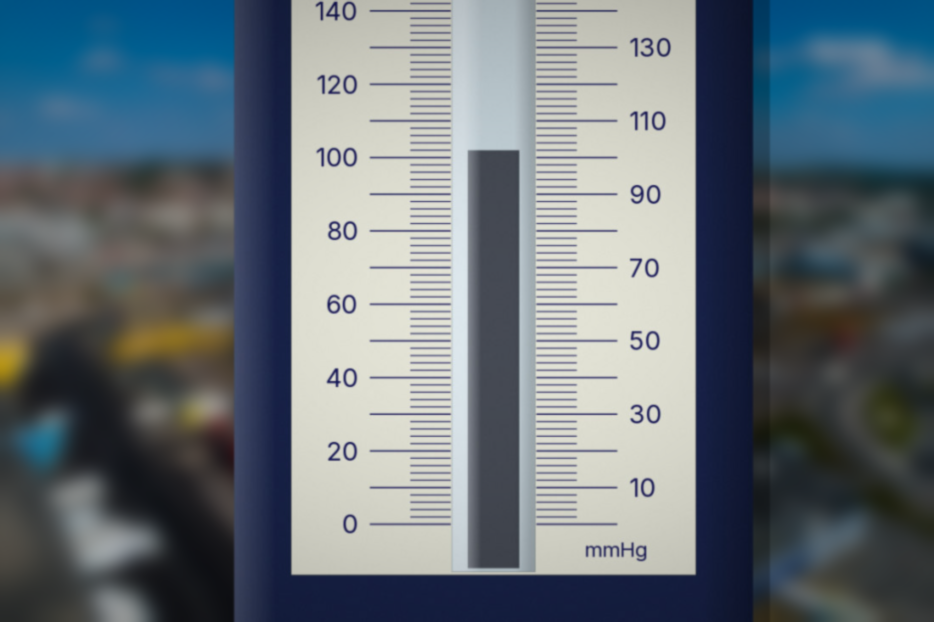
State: 102 (mmHg)
